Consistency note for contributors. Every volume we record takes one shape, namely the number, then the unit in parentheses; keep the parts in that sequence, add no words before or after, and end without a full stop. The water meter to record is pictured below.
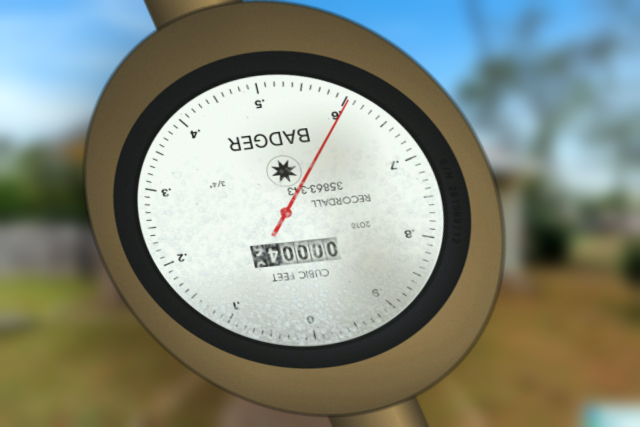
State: 45.60 (ft³)
